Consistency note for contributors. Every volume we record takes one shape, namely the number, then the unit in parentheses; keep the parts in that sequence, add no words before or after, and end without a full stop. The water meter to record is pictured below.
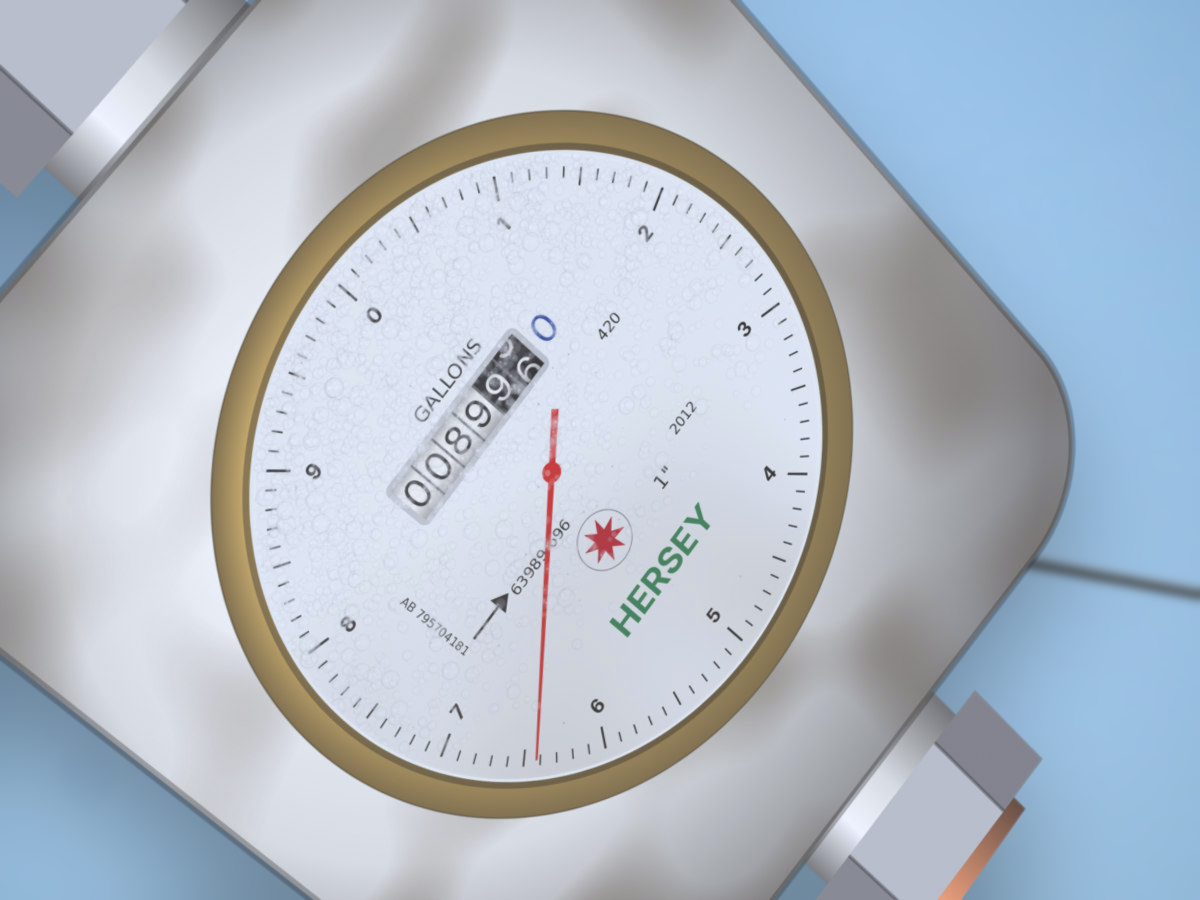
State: 89956.4 (gal)
